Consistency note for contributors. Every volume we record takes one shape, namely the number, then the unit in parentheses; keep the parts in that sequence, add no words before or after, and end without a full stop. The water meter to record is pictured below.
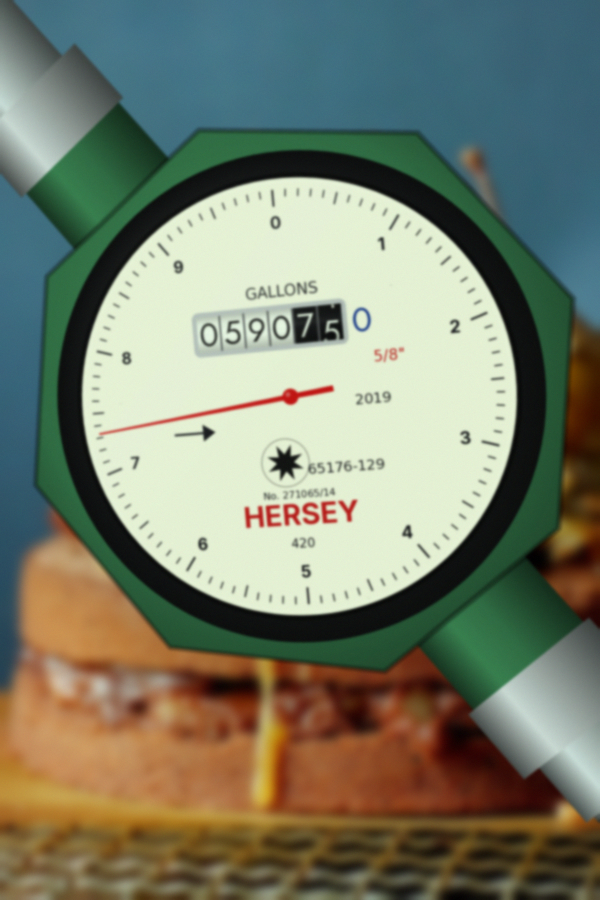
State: 590747.3 (gal)
